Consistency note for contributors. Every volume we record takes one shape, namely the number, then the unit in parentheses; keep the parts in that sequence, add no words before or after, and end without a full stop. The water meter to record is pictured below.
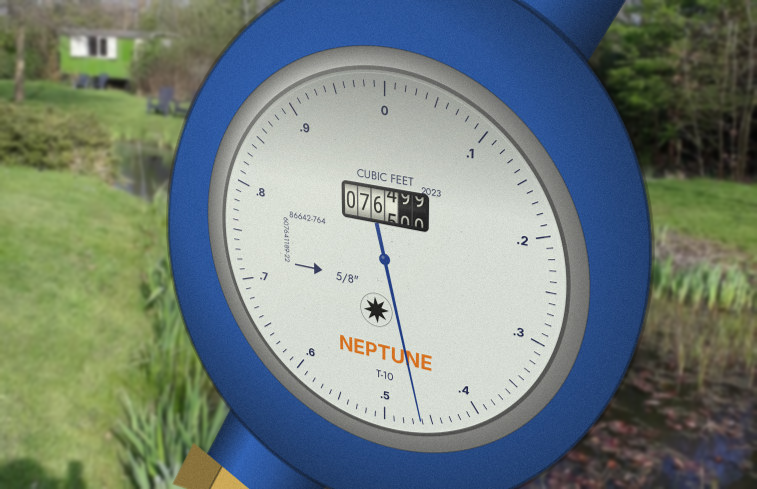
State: 76499.46 (ft³)
